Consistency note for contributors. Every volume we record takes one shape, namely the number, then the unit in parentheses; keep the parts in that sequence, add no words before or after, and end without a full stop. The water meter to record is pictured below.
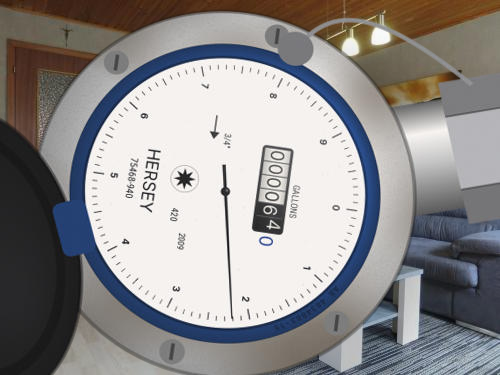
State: 642.2 (gal)
